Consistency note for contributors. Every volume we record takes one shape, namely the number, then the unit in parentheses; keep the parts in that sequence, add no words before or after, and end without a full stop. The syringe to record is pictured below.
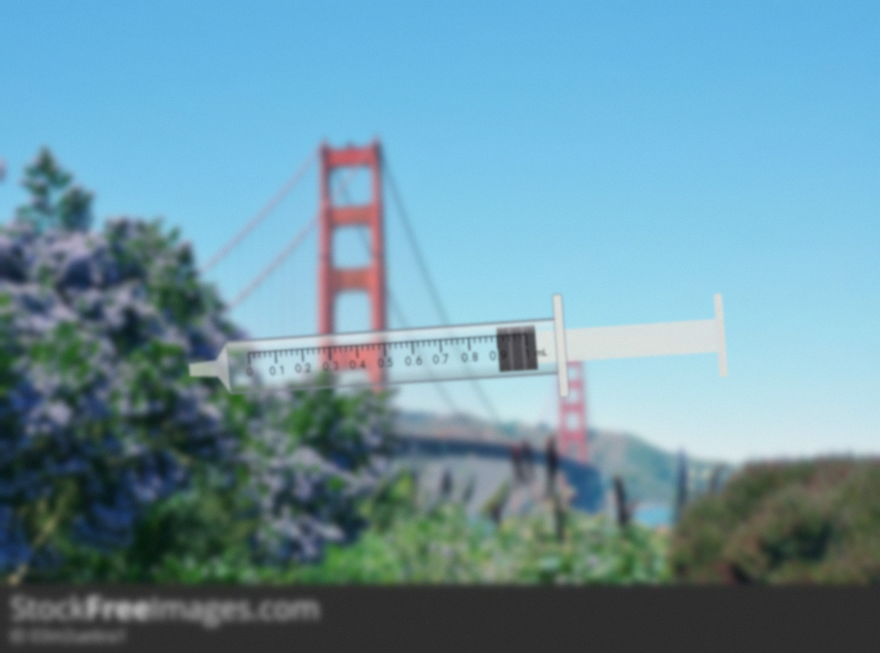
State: 0.9 (mL)
